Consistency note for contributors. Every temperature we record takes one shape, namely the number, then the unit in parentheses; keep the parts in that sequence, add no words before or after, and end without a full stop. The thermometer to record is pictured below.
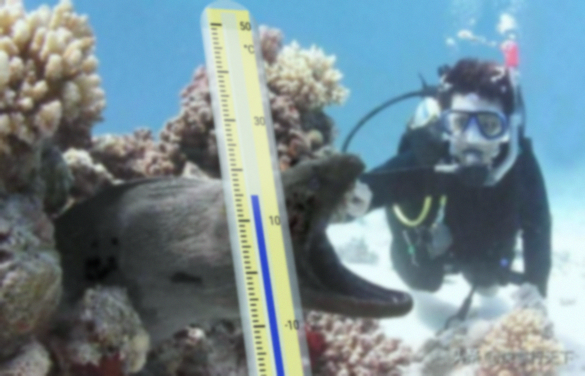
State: 15 (°C)
